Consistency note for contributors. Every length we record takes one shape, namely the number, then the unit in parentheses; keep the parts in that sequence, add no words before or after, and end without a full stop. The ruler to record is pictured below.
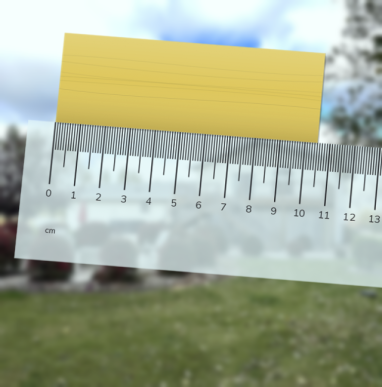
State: 10.5 (cm)
